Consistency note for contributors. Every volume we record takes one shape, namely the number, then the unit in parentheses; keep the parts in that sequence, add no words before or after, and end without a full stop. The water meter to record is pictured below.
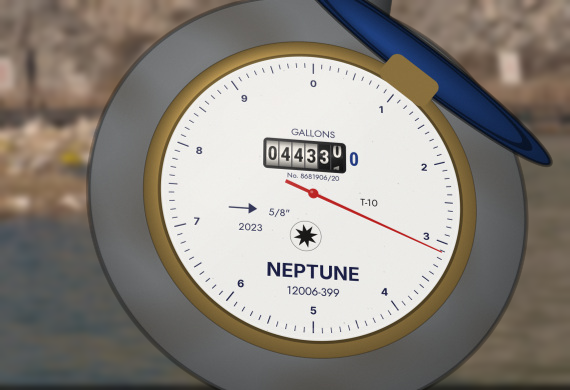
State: 443303.1 (gal)
